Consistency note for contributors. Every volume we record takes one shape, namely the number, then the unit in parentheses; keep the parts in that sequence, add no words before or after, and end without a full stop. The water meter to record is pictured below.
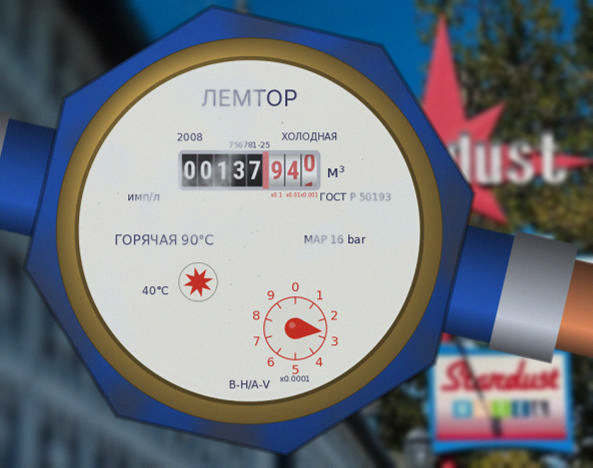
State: 137.9402 (m³)
